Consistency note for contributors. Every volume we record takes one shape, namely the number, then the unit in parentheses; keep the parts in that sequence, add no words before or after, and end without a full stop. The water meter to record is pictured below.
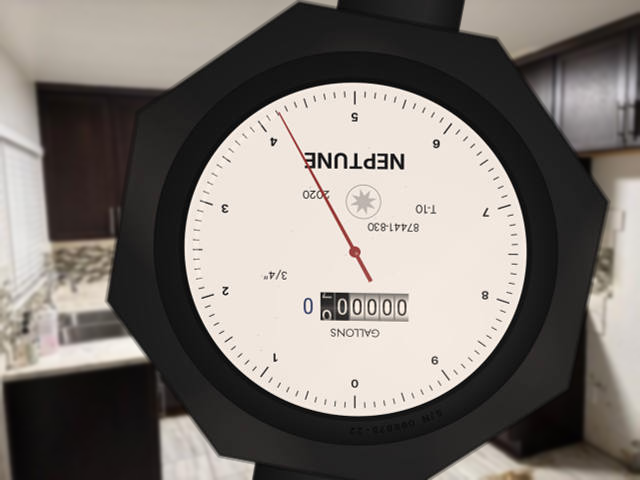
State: 64.2 (gal)
